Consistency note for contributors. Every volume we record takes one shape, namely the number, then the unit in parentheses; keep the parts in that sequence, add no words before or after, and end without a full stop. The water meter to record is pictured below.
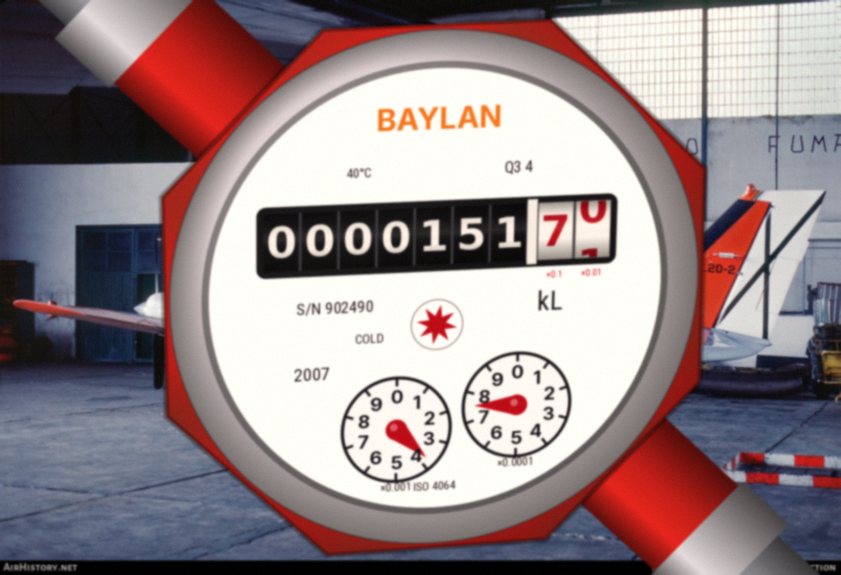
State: 151.7037 (kL)
